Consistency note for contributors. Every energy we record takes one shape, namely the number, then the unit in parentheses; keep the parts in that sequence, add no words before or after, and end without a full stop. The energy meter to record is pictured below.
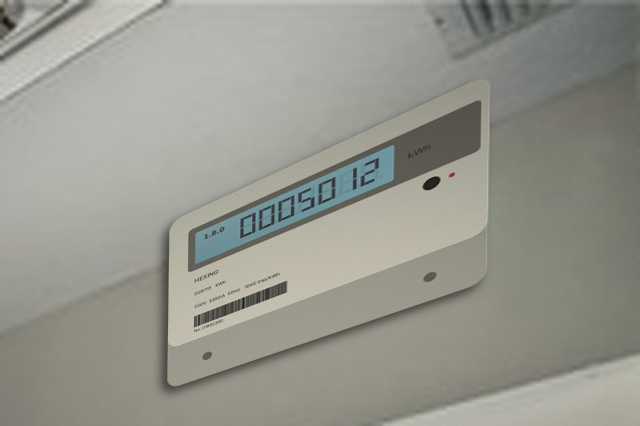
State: 5012 (kWh)
